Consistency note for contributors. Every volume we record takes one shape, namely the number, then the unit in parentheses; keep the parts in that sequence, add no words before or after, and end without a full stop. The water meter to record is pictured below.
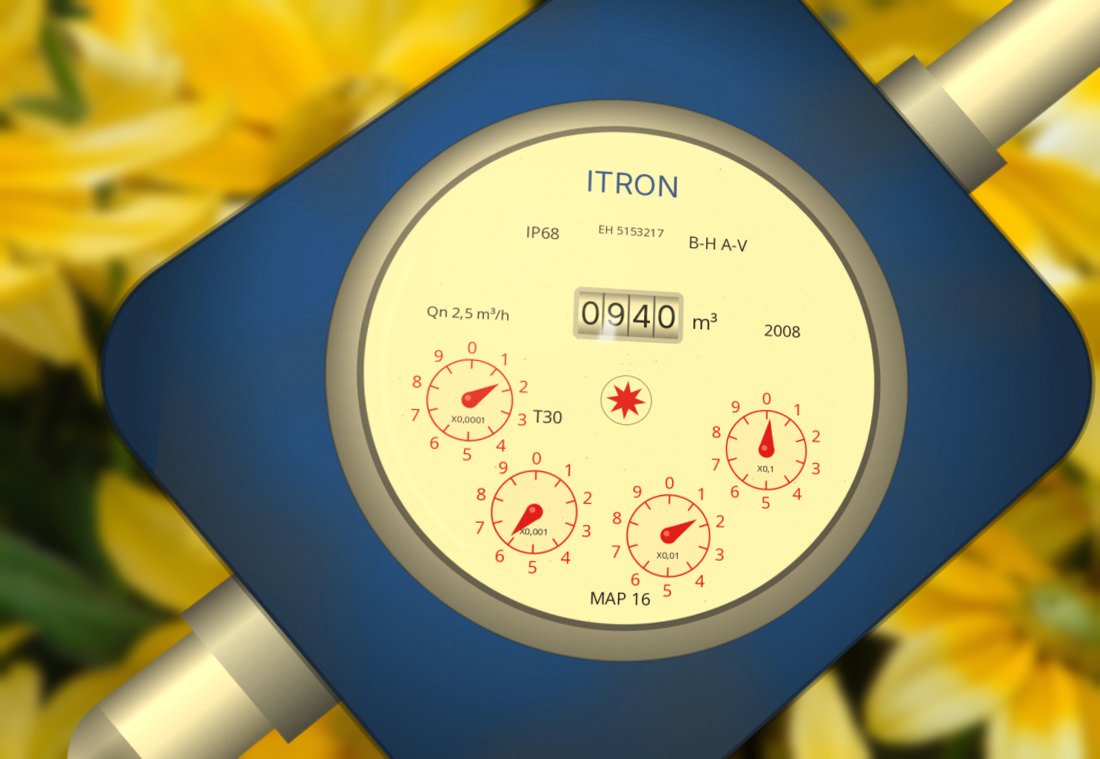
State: 940.0161 (m³)
